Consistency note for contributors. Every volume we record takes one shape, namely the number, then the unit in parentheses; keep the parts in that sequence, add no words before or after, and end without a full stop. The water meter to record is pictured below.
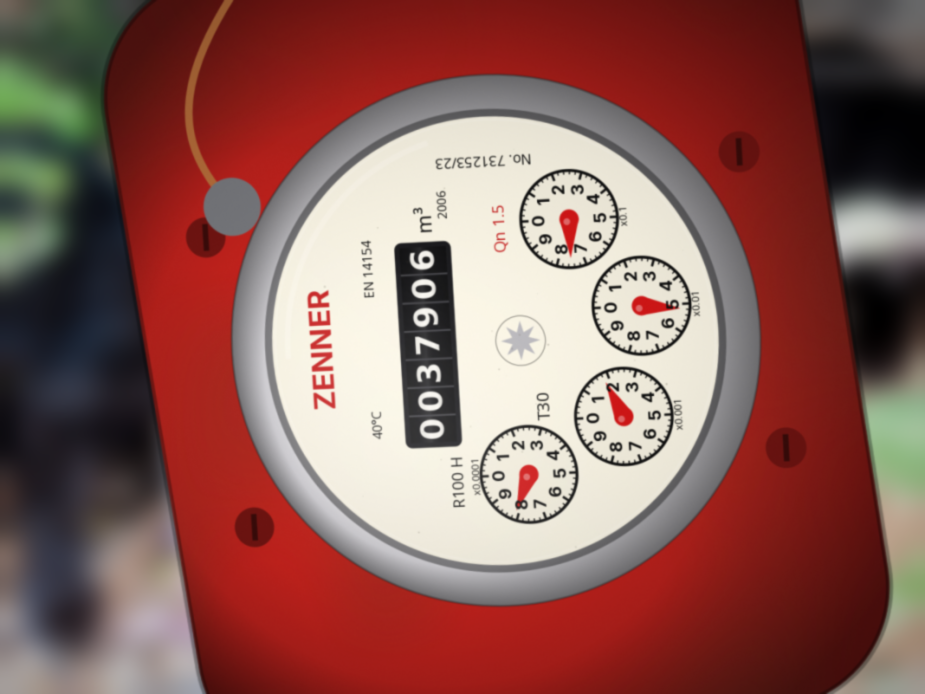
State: 37906.7518 (m³)
